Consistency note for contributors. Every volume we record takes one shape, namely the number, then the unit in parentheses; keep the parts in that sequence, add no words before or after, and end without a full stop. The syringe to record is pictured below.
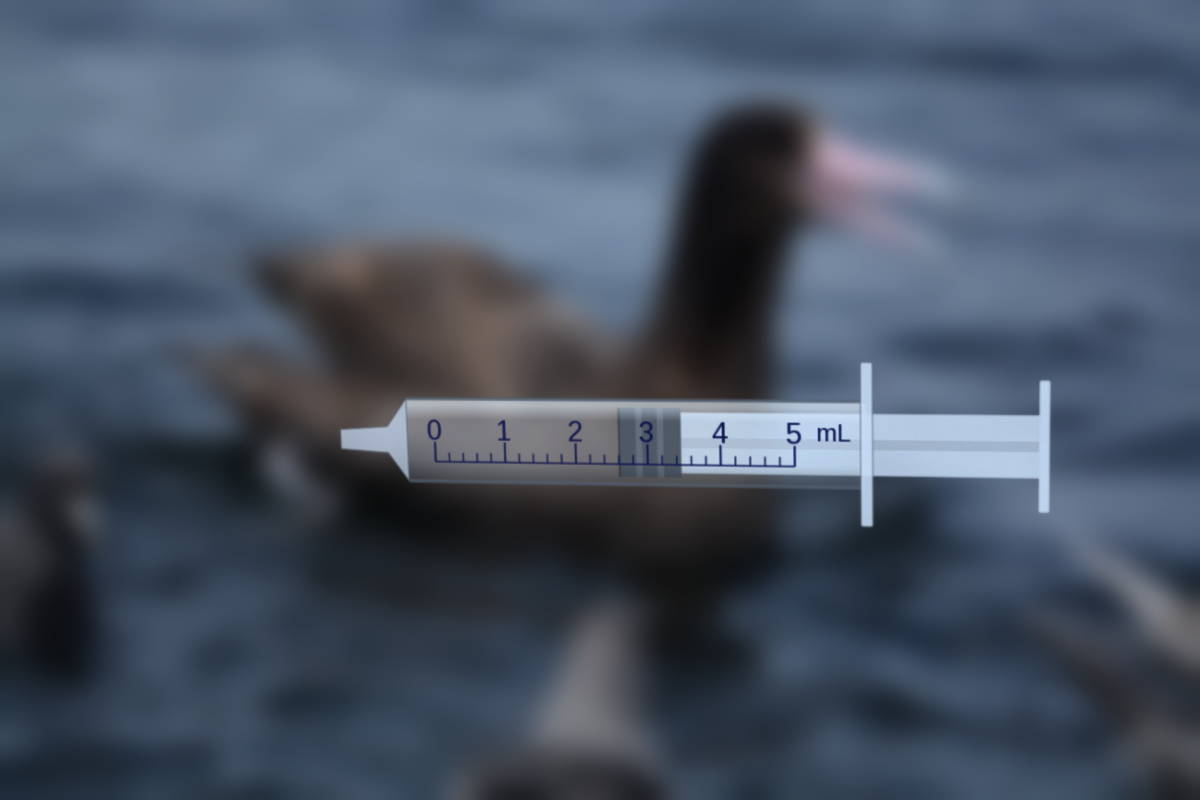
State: 2.6 (mL)
